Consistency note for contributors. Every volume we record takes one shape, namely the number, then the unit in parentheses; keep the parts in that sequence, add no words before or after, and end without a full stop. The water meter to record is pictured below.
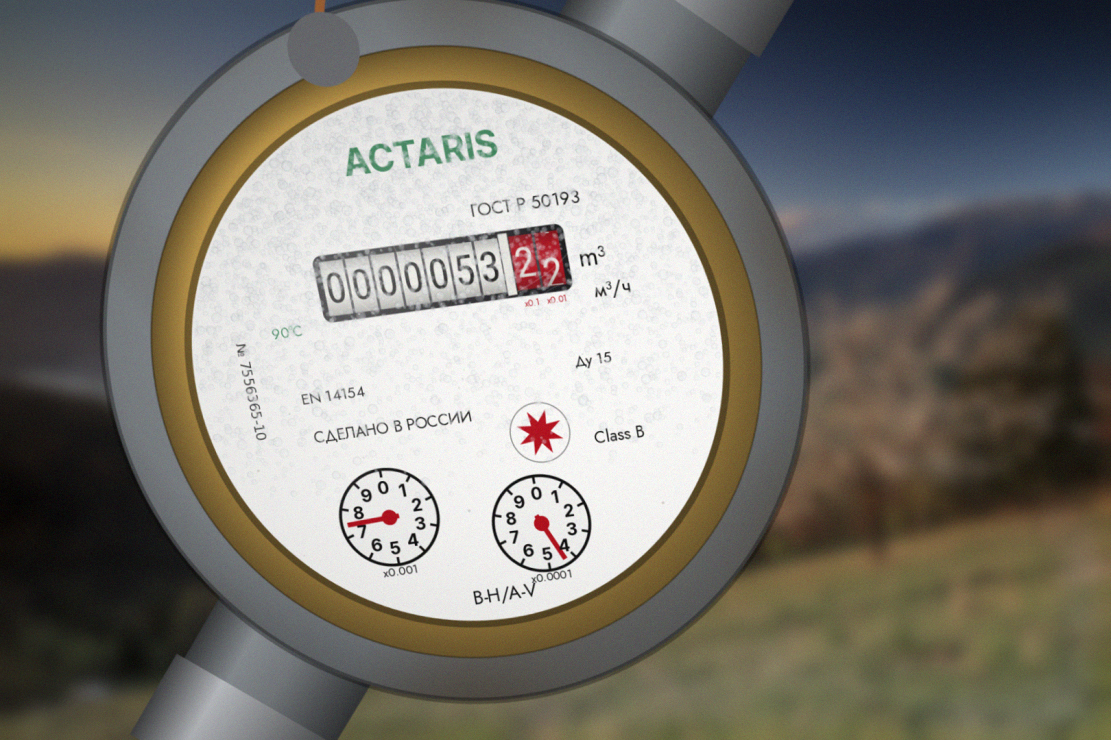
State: 53.2174 (m³)
